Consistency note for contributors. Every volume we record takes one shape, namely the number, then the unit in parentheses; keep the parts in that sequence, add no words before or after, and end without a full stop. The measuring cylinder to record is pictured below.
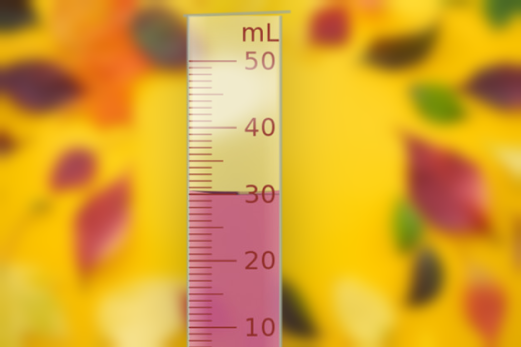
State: 30 (mL)
